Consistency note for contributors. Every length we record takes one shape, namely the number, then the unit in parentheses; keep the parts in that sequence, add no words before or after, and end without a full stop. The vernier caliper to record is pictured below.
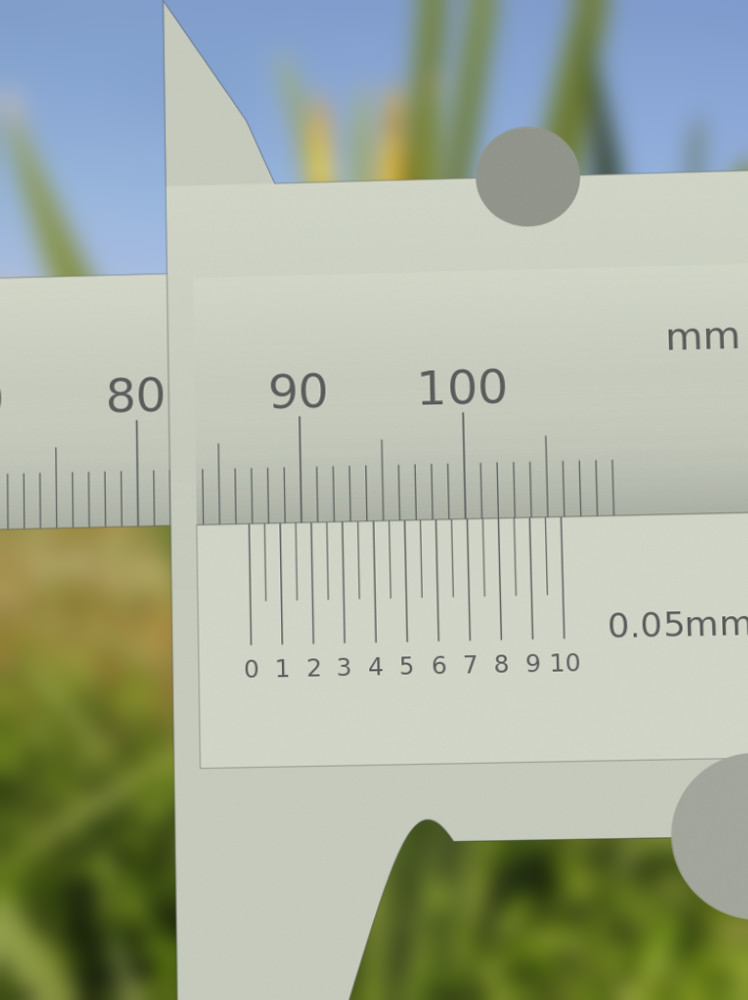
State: 86.8 (mm)
